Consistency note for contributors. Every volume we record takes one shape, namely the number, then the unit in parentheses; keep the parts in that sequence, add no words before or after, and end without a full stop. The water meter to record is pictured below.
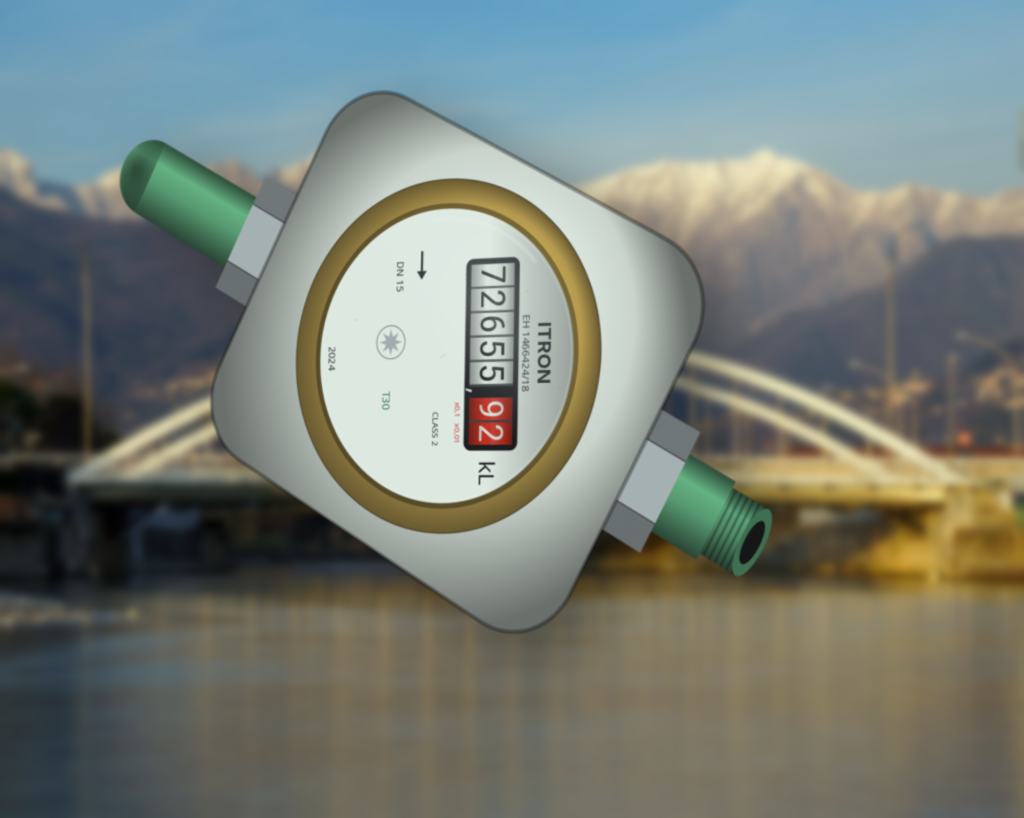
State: 72655.92 (kL)
